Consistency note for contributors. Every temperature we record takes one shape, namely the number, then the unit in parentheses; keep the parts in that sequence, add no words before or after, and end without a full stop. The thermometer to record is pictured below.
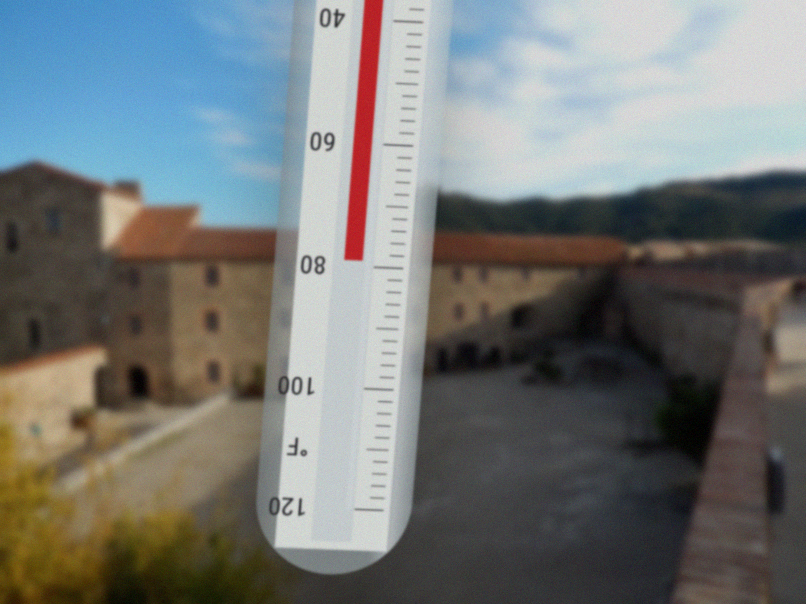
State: 79 (°F)
